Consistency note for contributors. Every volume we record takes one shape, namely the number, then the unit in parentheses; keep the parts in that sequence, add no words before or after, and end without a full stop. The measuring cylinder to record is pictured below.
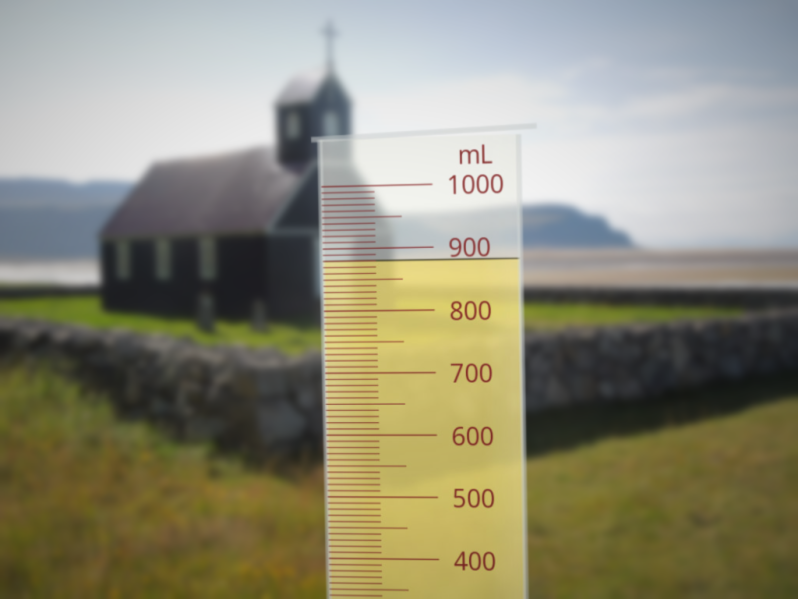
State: 880 (mL)
